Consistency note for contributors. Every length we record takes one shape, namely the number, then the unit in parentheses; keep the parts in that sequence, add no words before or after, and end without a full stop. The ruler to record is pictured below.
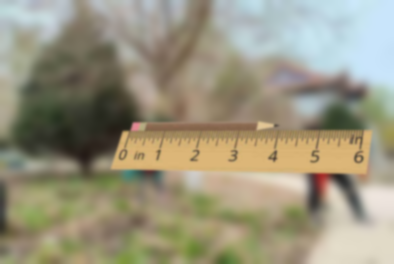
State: 4 (in)
